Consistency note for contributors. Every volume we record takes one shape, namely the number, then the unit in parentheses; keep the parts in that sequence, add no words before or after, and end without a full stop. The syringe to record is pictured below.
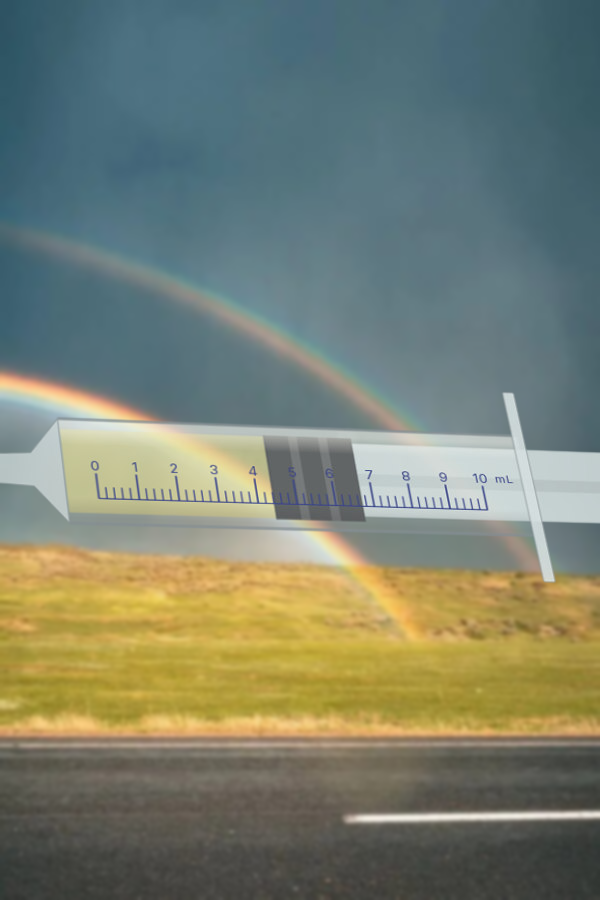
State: 4.4 (mL)
